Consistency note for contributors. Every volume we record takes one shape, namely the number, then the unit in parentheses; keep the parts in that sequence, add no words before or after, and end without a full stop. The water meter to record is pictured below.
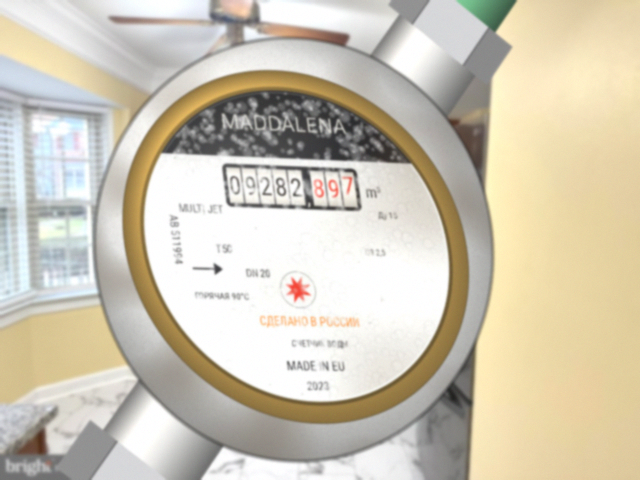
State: 9282.897 (m³)
